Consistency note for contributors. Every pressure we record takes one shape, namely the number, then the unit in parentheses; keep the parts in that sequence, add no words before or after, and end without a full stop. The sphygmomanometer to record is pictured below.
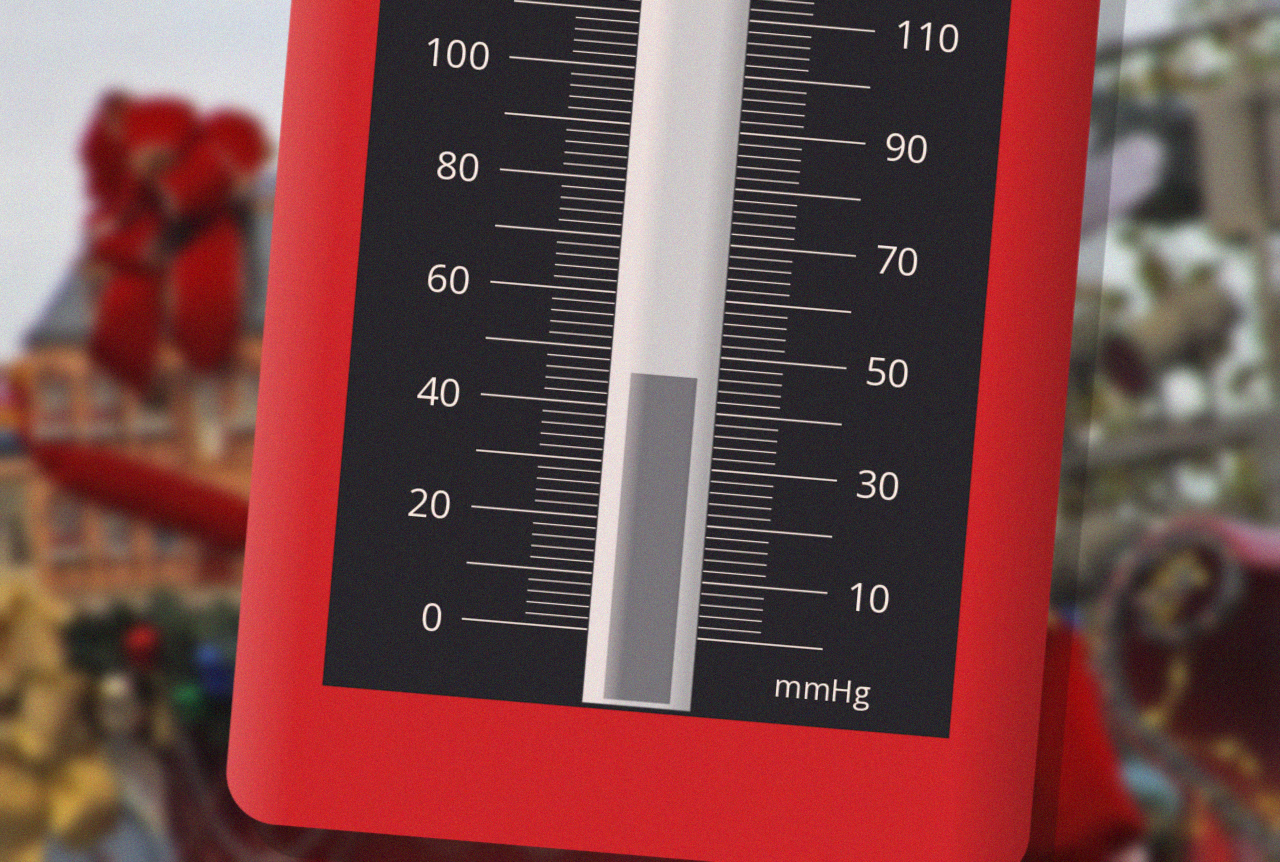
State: 46 (mmHg)
